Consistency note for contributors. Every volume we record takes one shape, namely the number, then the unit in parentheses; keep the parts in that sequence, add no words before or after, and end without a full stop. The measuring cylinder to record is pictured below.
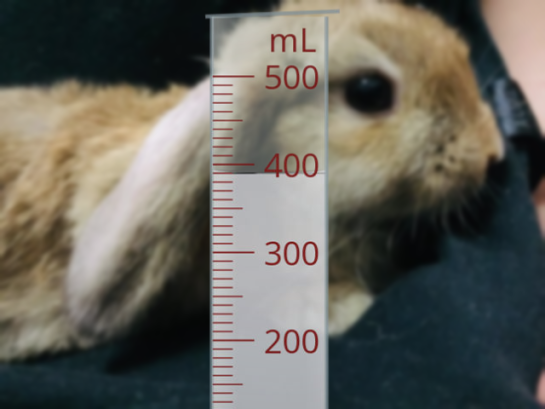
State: 390 (mL)
